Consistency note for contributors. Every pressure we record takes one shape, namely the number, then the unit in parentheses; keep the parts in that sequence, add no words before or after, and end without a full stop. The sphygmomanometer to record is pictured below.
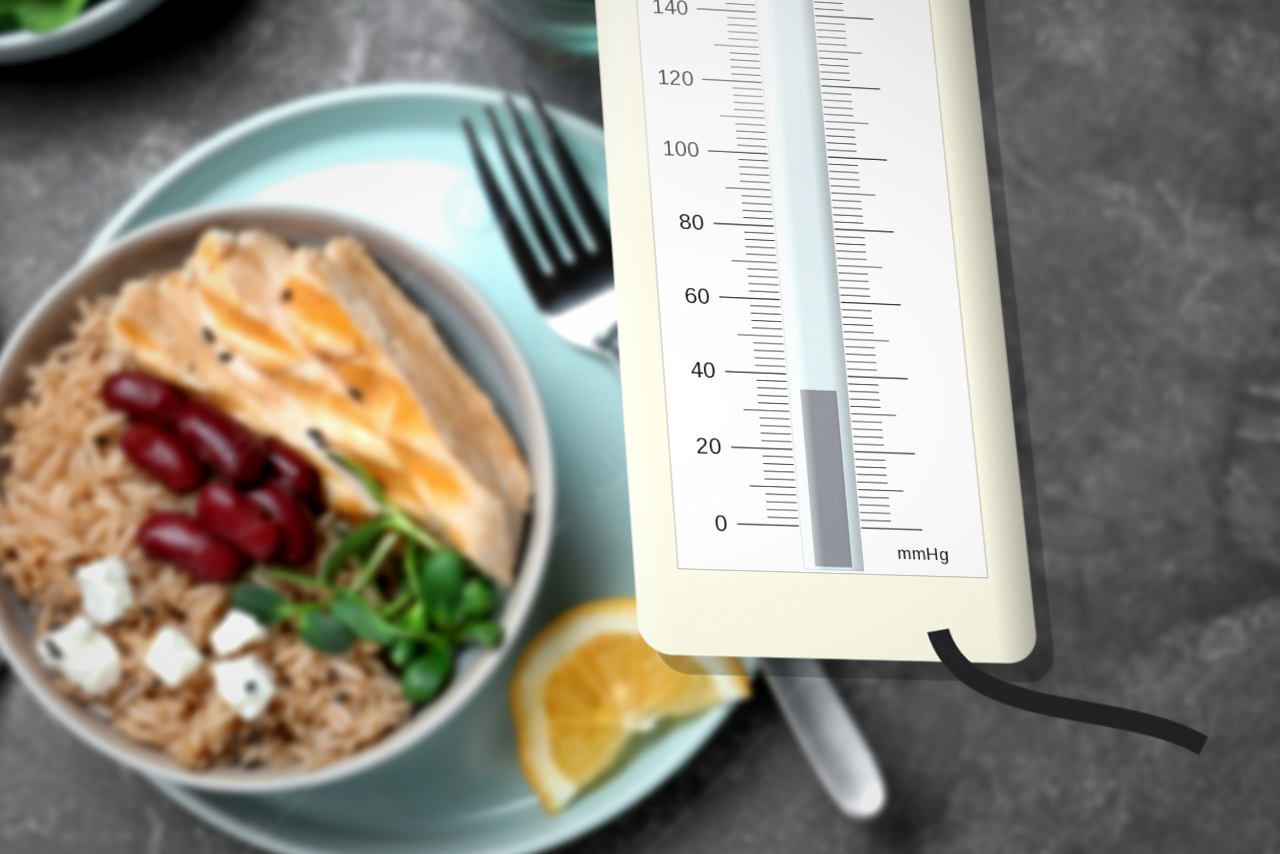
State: 36 (mmHg)
